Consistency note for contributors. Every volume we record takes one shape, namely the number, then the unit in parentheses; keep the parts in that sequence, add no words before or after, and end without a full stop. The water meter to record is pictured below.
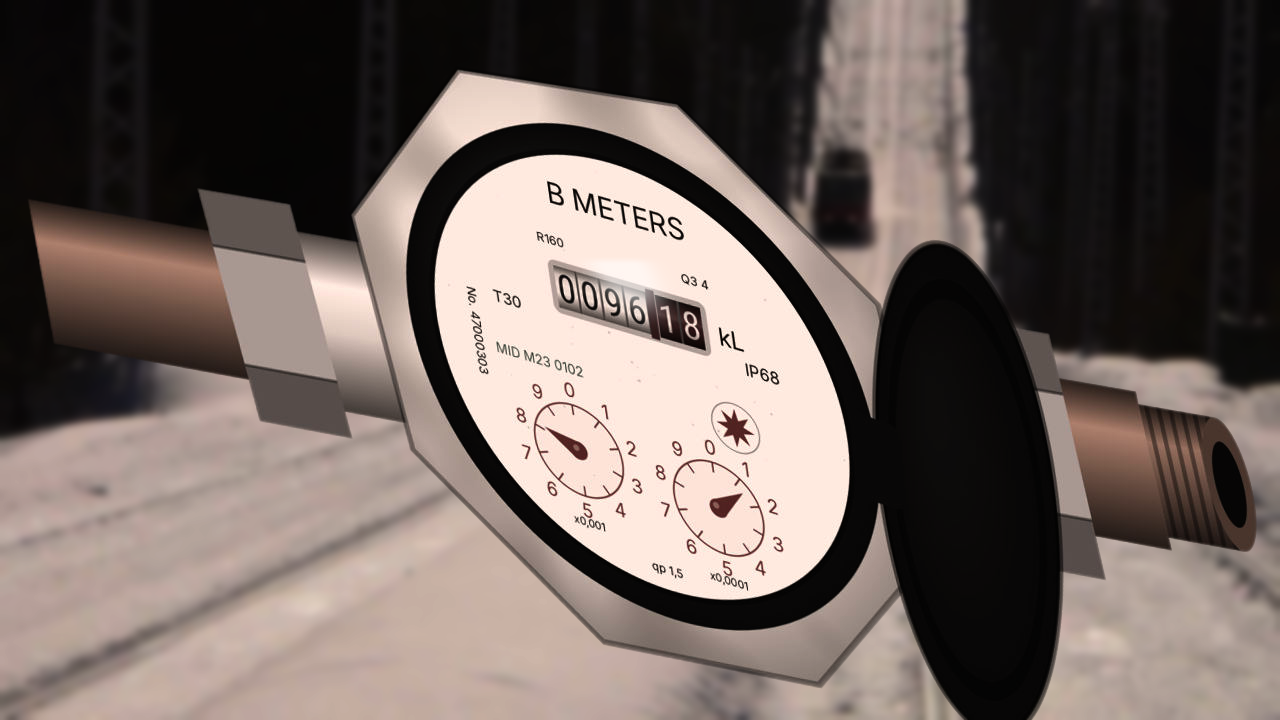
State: 96.1881 (kL)
